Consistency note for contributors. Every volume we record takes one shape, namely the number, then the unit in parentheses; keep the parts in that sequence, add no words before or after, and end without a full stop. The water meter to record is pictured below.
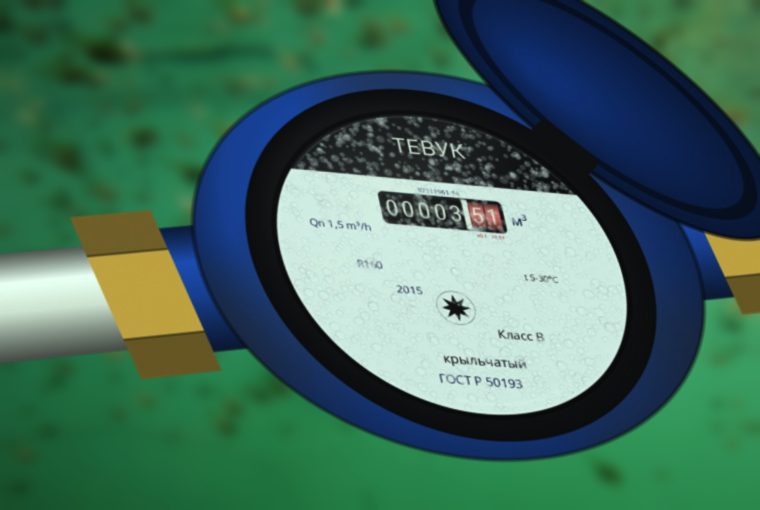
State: 3.51 (m³)
